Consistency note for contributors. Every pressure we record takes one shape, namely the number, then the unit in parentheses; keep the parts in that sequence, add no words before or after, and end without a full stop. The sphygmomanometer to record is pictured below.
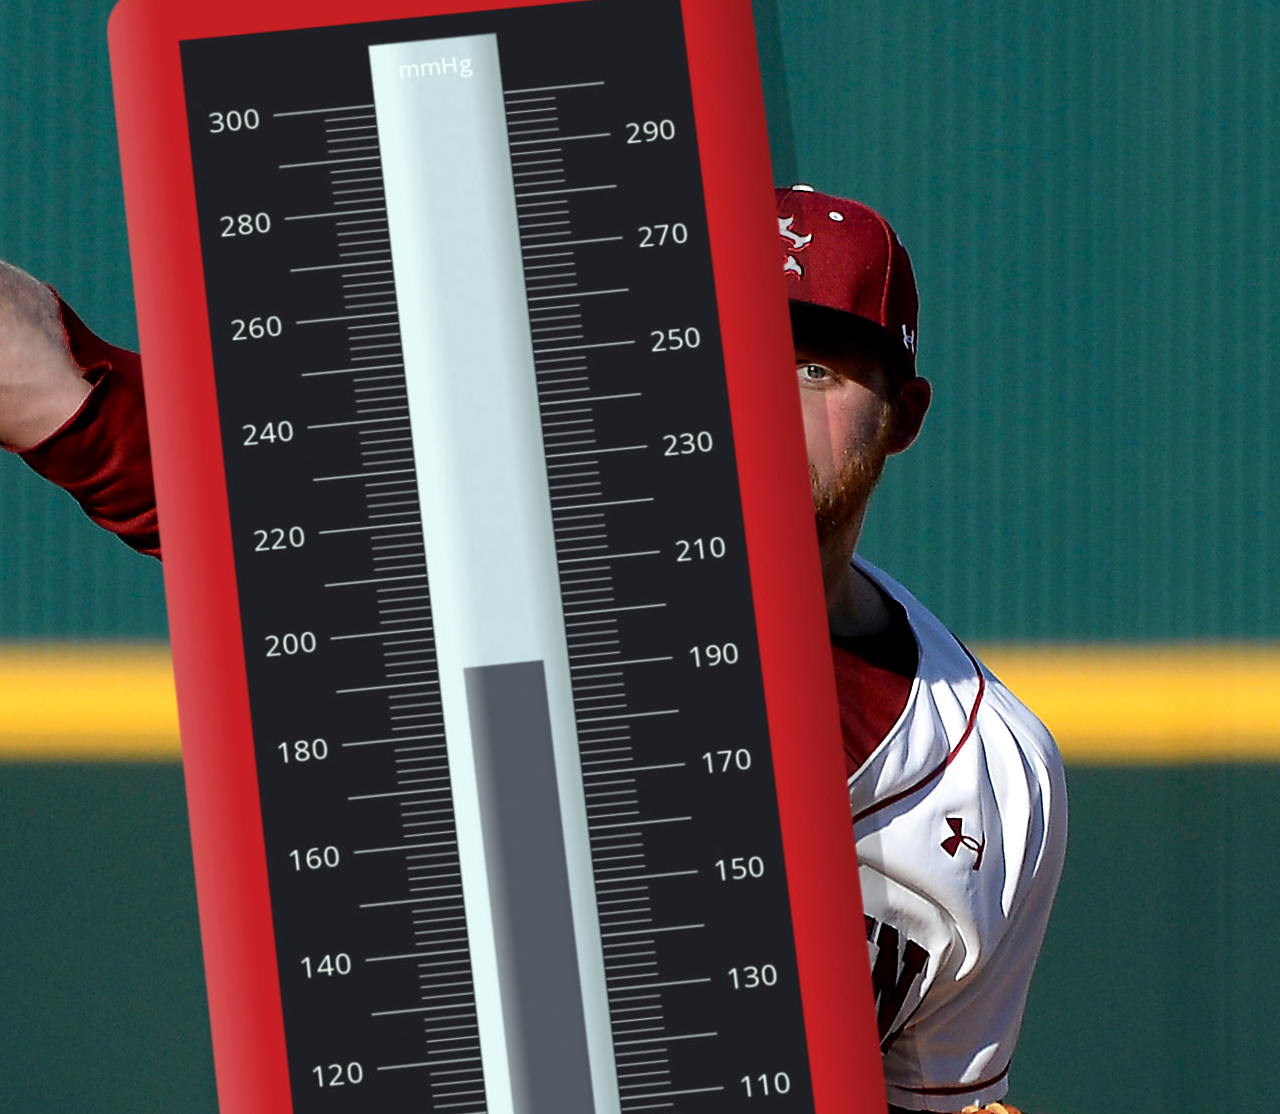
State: 192 (mmHg)
